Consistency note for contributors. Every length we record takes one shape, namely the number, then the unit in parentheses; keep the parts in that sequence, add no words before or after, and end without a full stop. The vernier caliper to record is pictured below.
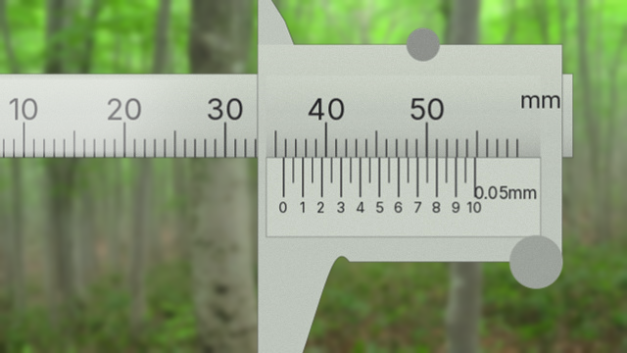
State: 35.8 (mm)
